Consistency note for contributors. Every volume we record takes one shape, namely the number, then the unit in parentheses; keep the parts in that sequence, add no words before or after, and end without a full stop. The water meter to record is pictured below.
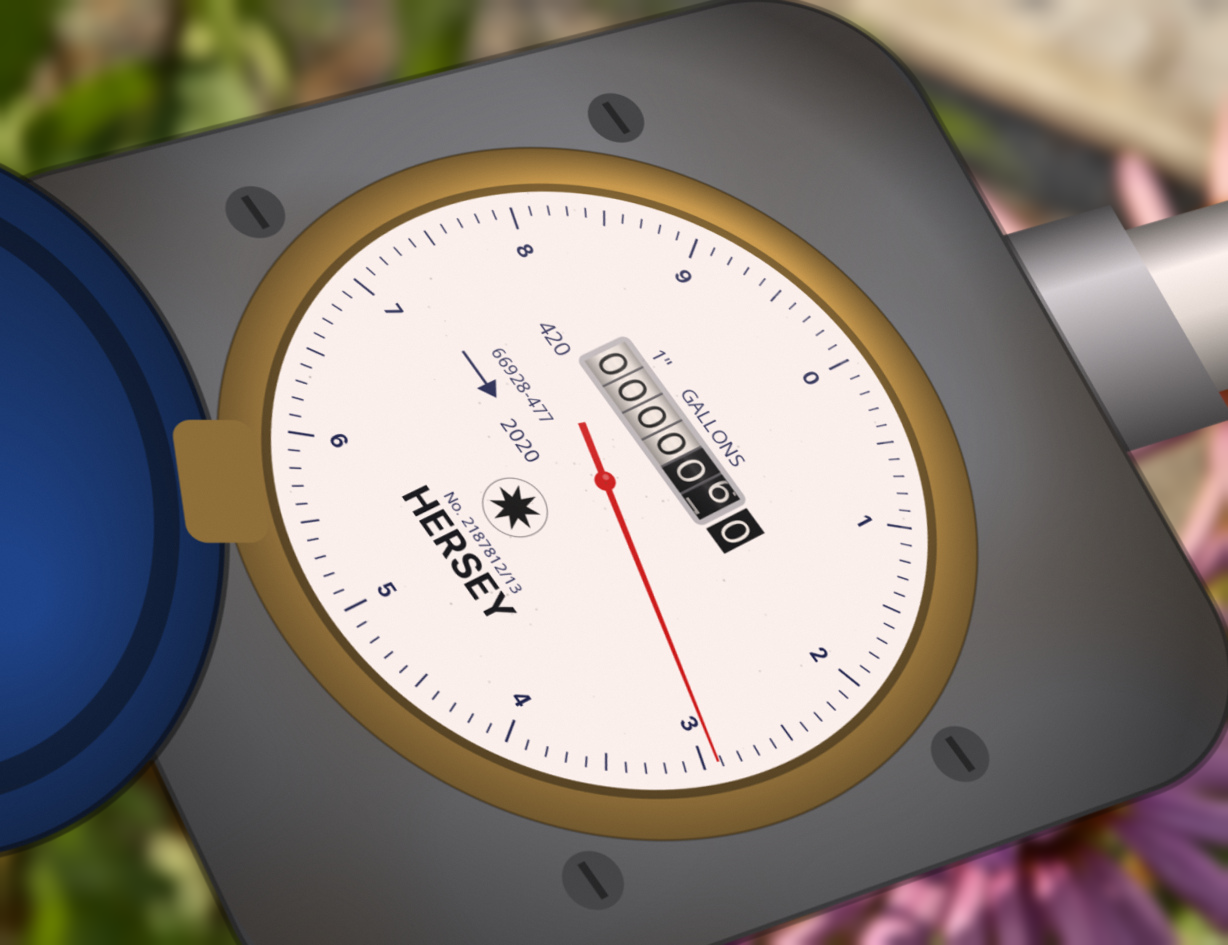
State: 62.9 (gal)
